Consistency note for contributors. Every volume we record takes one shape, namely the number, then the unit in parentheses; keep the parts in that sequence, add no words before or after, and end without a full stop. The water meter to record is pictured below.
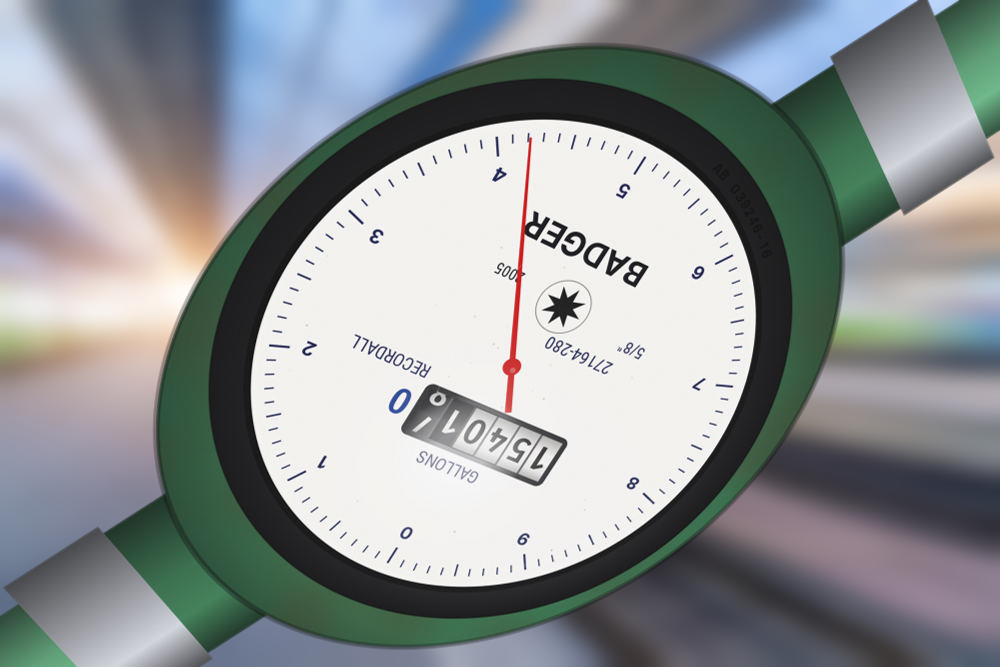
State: 1540174.2 (gal)
